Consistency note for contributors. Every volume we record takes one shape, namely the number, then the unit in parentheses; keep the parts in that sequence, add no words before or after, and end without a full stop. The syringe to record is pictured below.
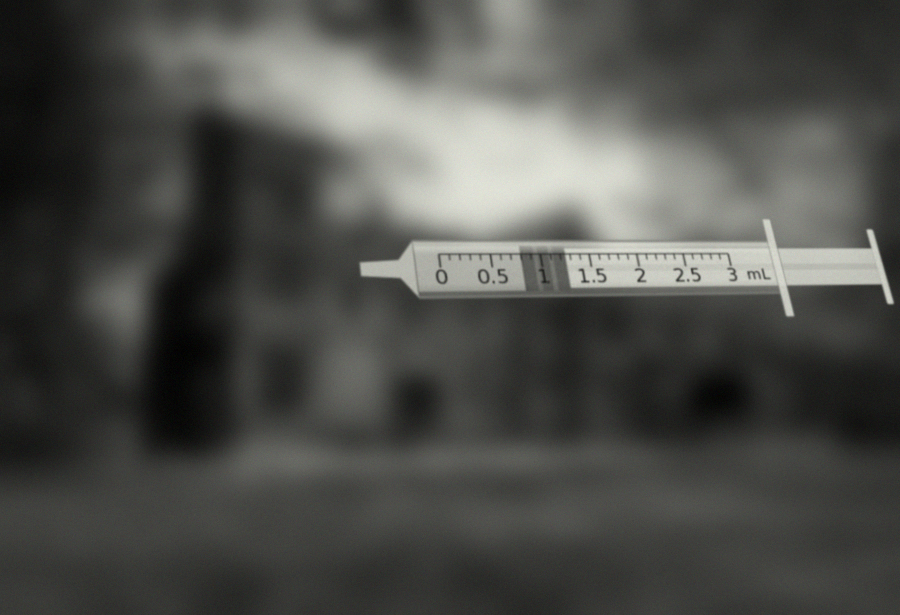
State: 0.8 (mL)
